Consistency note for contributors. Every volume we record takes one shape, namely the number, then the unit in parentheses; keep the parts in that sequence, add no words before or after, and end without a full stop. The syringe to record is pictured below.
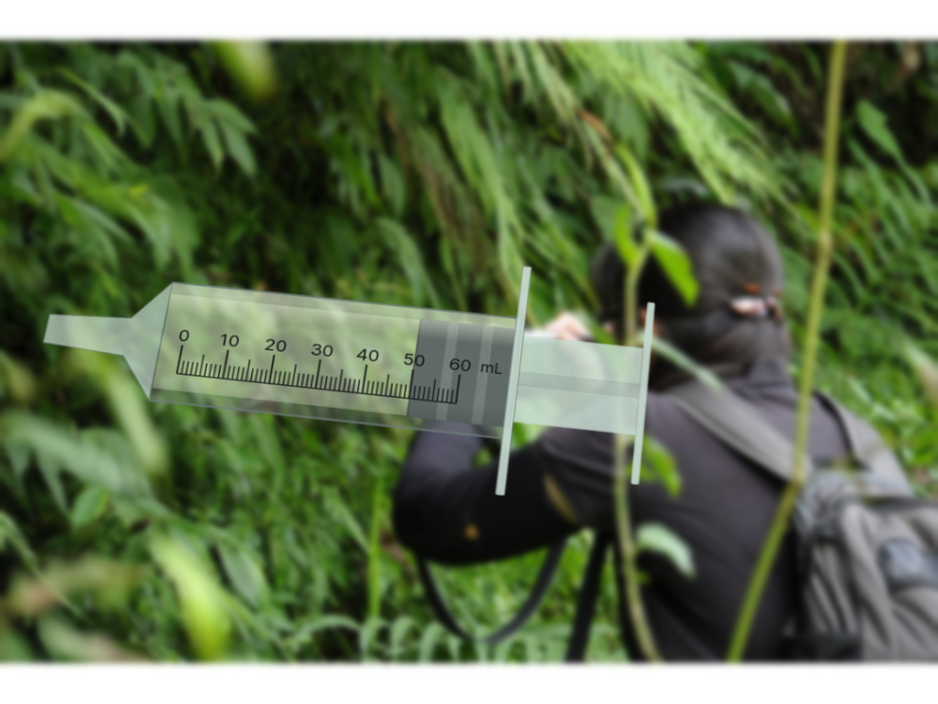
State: 50 (mL)
